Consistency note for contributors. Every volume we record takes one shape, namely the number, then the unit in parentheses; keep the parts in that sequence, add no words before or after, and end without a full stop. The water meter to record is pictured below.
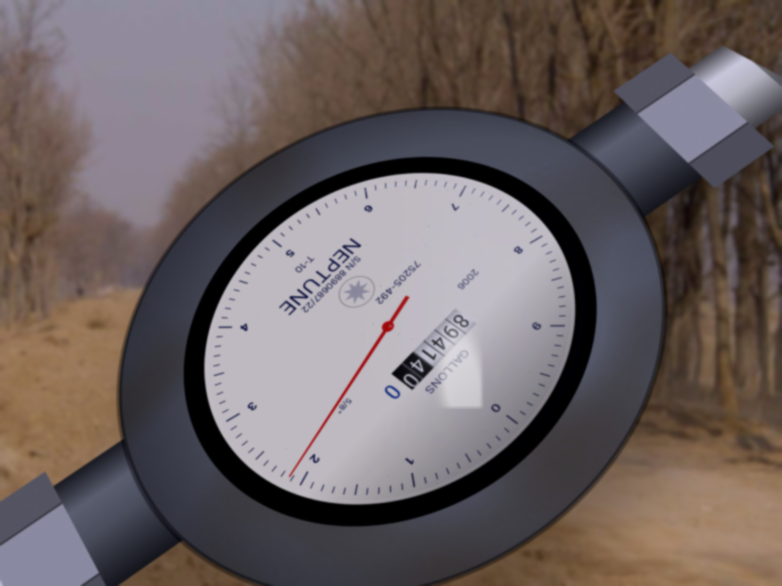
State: 8941402.1 (gal)
